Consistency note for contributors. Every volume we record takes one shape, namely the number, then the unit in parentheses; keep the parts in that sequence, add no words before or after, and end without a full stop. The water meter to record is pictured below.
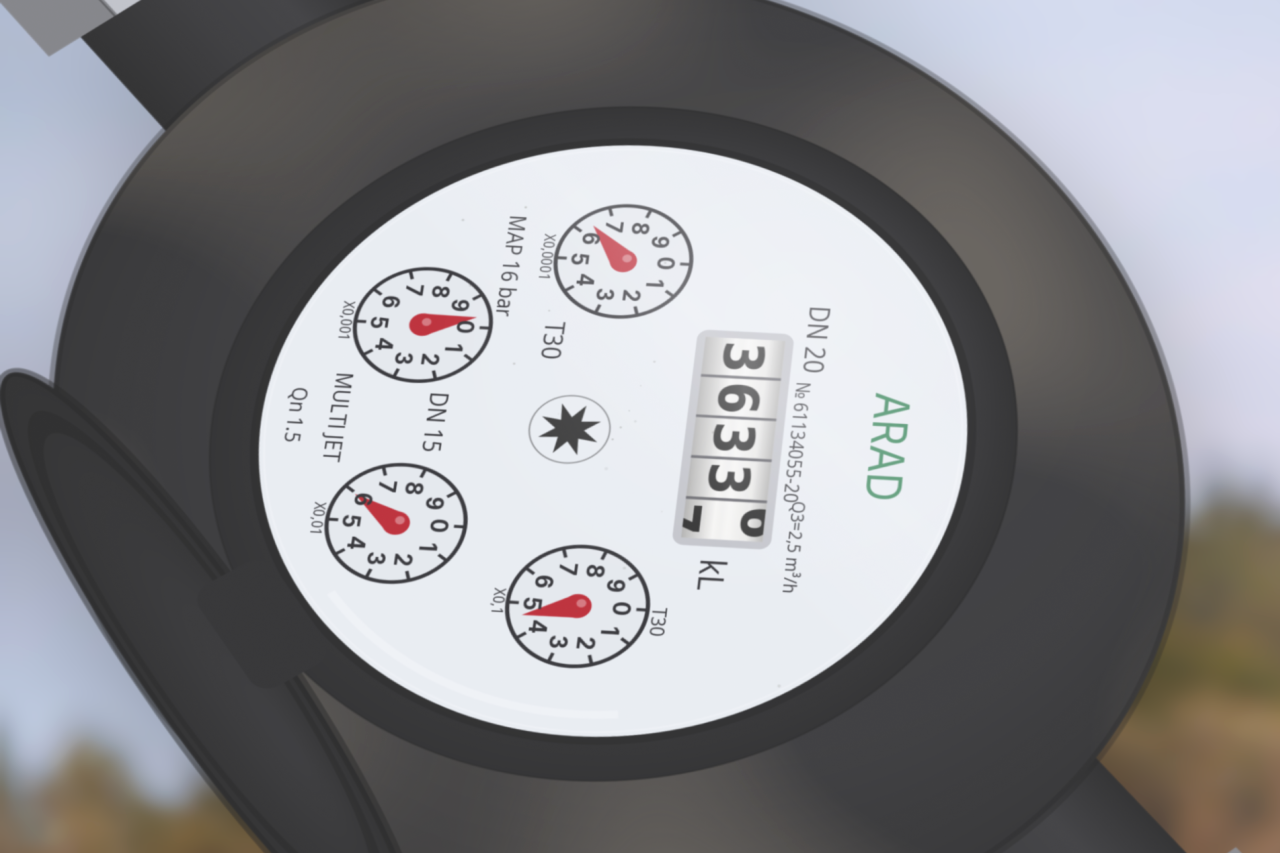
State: 36336.4596 (kL)
